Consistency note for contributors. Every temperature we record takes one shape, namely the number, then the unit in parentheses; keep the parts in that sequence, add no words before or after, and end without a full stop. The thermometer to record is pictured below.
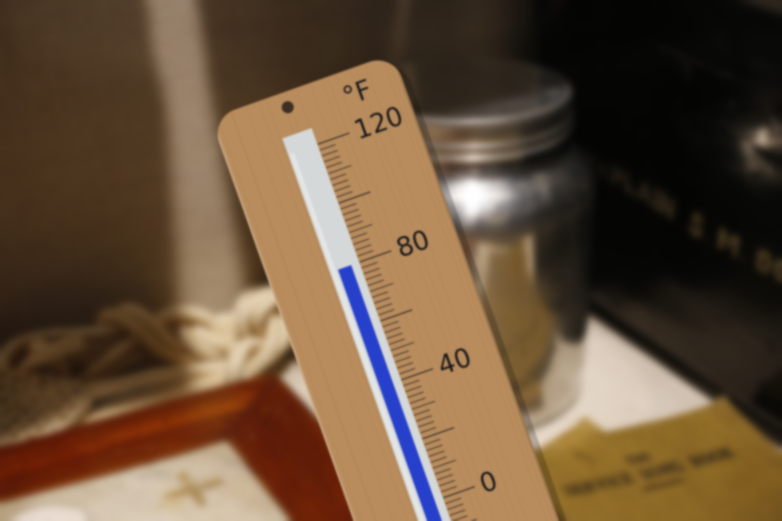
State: 80 (°F)
